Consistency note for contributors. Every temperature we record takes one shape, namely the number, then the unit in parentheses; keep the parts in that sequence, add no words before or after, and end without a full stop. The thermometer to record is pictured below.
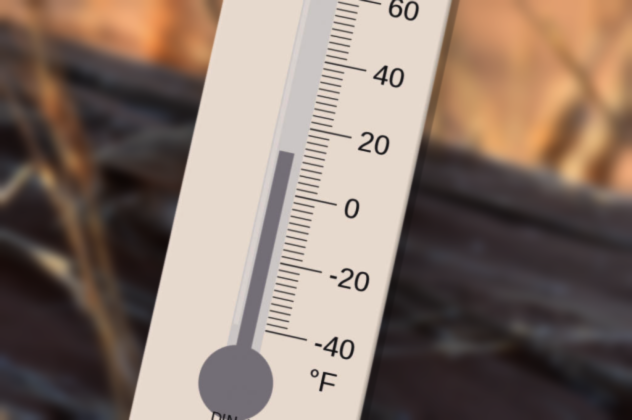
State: 12 (°F)
